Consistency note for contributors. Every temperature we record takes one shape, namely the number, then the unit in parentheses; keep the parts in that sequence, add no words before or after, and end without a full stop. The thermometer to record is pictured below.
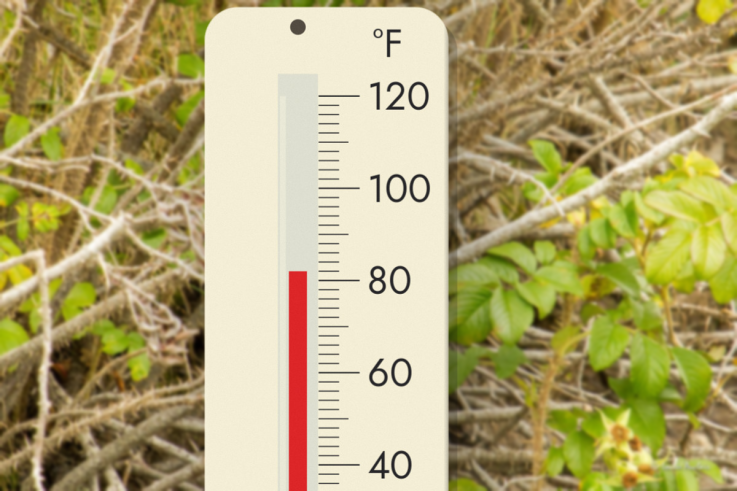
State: 82 (°F)
